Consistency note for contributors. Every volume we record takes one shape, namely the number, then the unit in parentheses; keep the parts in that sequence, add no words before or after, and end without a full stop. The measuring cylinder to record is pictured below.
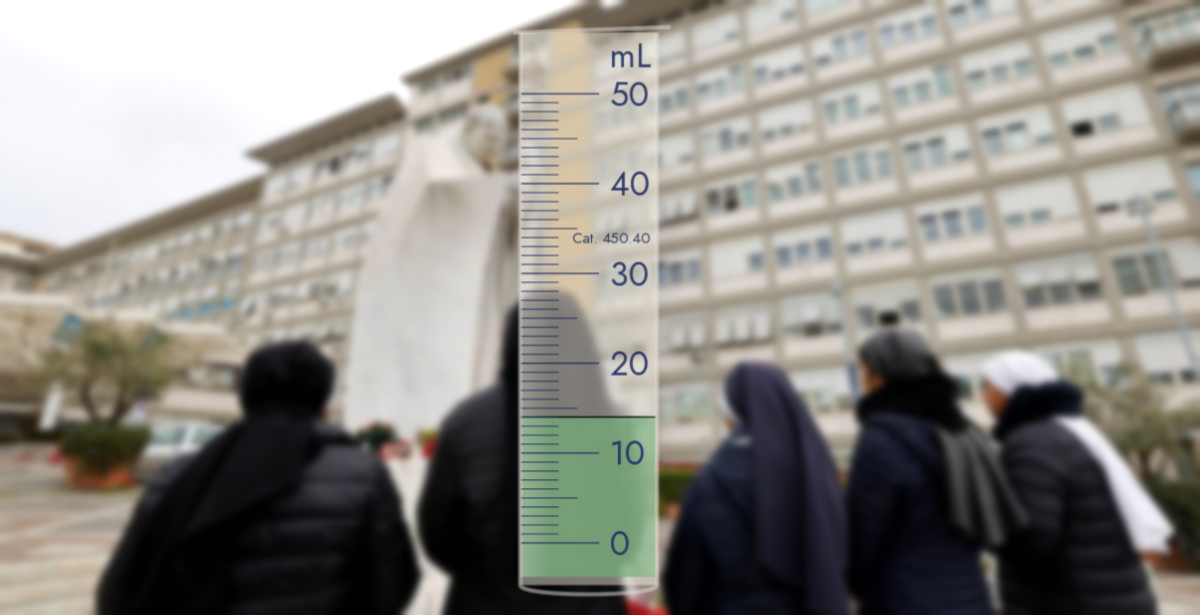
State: 14 (mL)
